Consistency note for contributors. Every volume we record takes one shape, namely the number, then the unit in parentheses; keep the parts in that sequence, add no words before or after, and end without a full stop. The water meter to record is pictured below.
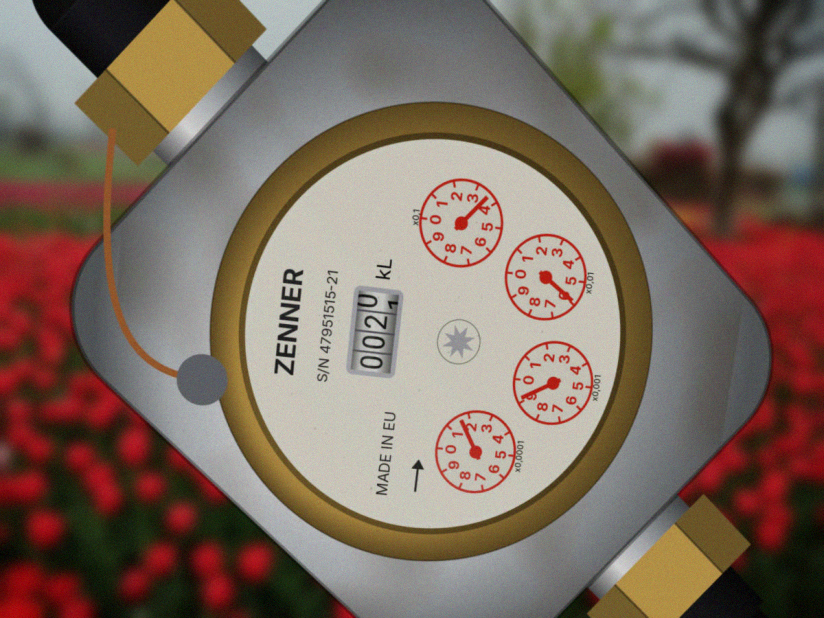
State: 20.3591 (kL)
